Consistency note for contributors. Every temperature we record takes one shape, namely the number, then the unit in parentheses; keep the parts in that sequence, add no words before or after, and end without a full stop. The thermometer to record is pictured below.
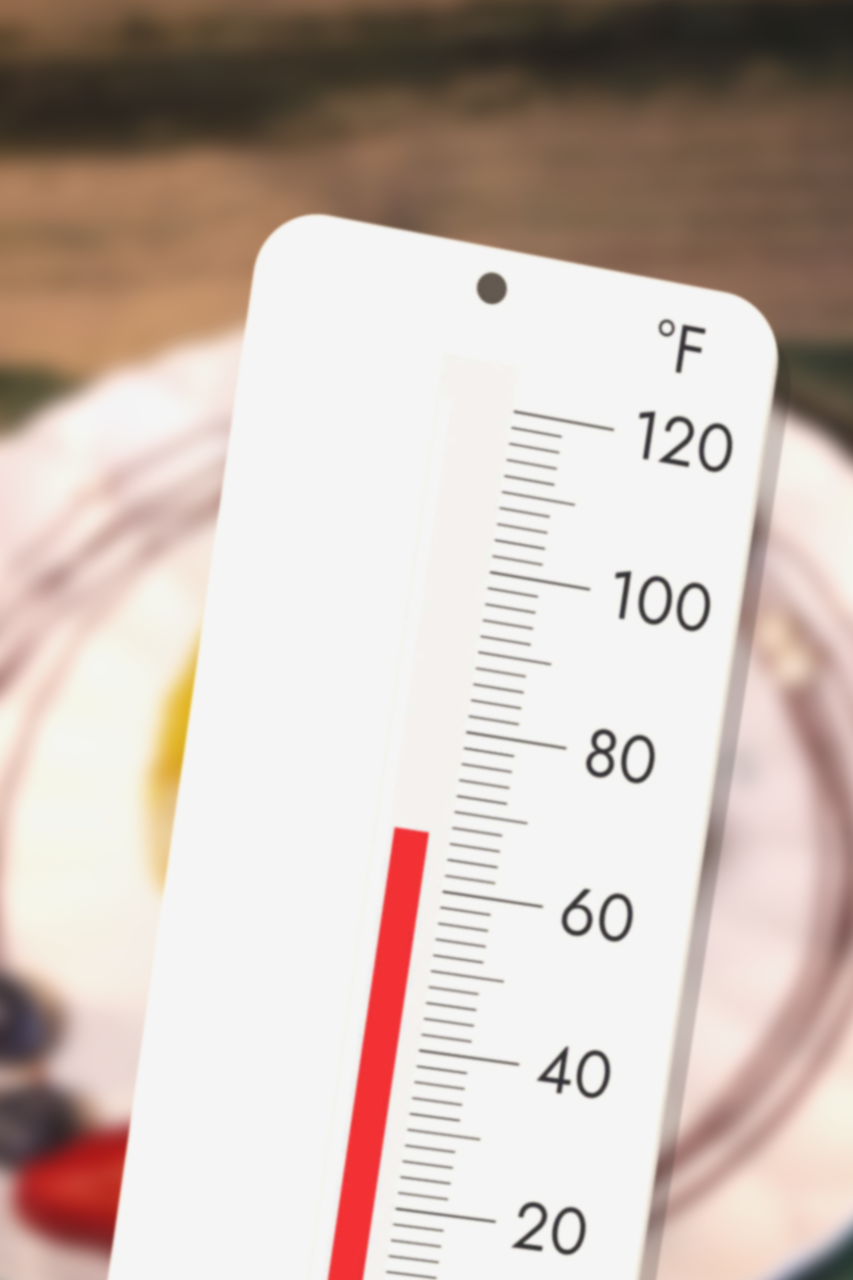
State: 67 (°F)
